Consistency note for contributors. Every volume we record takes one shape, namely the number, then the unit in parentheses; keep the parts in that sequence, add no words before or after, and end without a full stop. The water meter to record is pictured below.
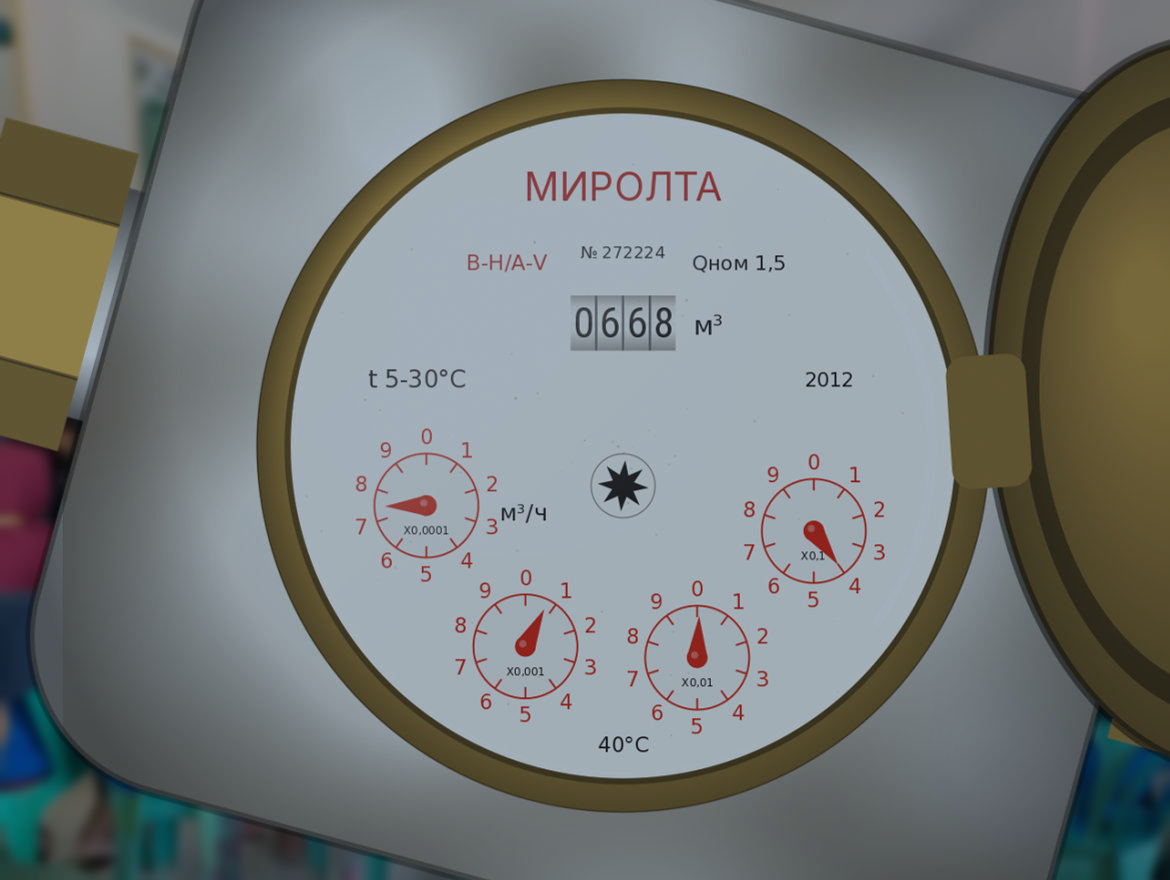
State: 668.4007 (m³)
